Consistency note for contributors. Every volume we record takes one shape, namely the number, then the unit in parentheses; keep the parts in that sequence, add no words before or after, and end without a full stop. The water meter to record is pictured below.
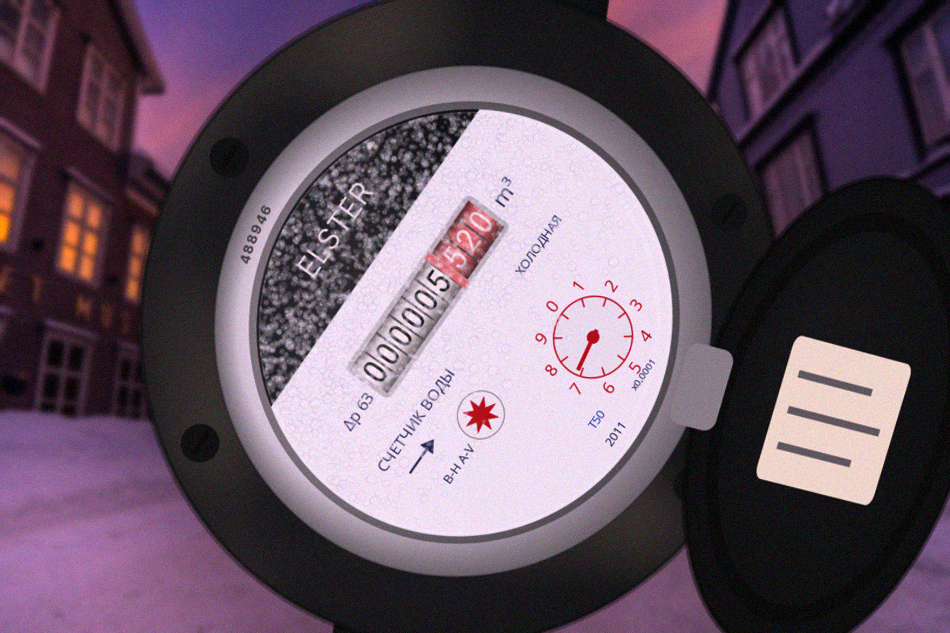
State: 5.5207 (m³)
